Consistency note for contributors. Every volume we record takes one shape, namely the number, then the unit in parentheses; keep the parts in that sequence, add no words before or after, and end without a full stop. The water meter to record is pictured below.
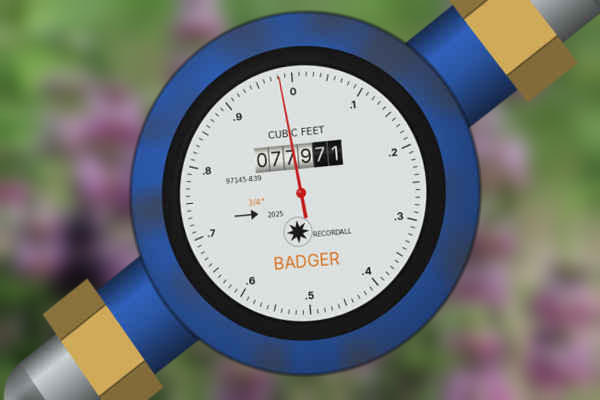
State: 77970.98 (ft³)
